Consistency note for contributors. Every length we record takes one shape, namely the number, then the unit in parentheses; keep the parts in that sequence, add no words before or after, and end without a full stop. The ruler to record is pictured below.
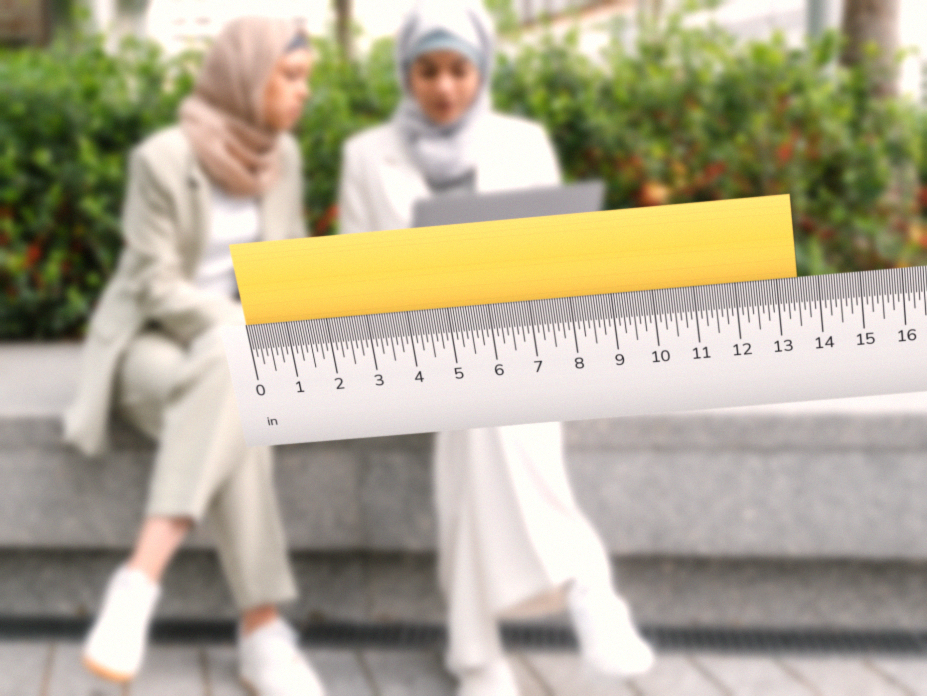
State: 13.5 (in)
